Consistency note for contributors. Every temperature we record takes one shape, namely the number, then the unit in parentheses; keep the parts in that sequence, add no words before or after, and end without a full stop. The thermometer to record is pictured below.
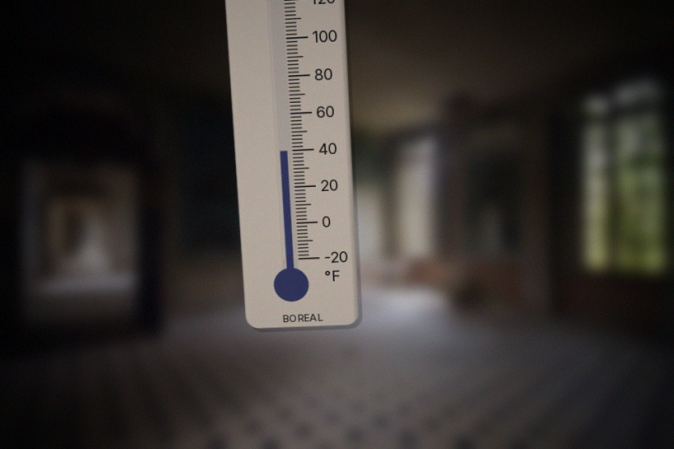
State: 40 (°F)
